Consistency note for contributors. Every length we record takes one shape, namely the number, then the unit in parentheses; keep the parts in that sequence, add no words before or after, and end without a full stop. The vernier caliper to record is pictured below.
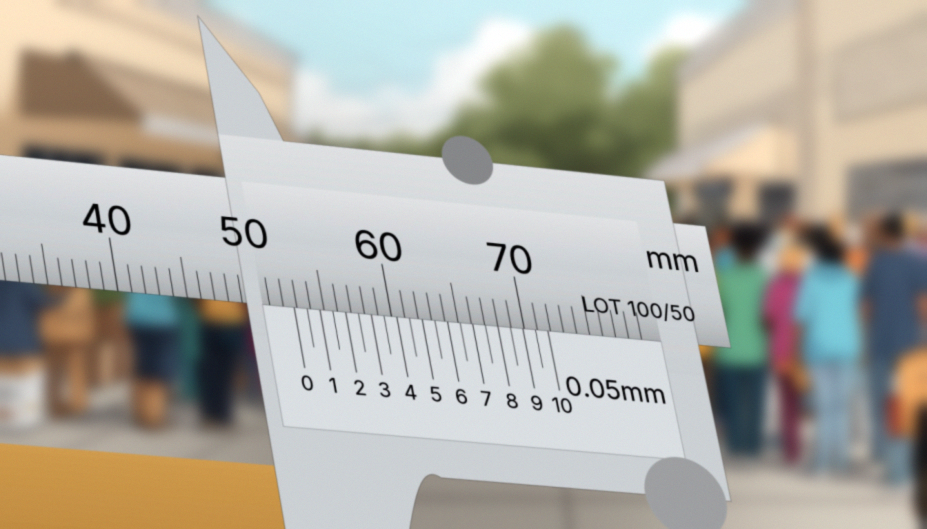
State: 52.8 (mm)
